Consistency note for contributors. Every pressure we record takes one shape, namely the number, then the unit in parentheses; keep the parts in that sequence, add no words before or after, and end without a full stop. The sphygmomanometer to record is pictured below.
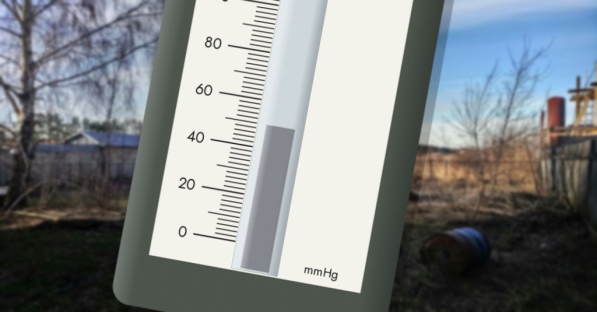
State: 50 (mmHg)
